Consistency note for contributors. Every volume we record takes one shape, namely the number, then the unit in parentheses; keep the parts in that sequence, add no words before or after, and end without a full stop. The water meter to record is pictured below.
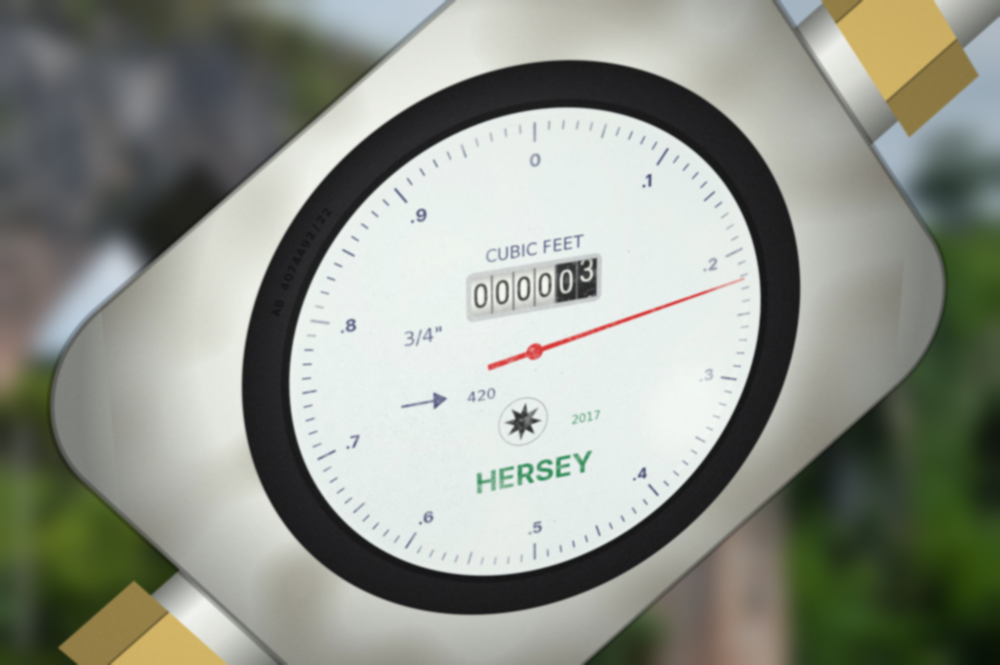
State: 3.22 (ft³)
